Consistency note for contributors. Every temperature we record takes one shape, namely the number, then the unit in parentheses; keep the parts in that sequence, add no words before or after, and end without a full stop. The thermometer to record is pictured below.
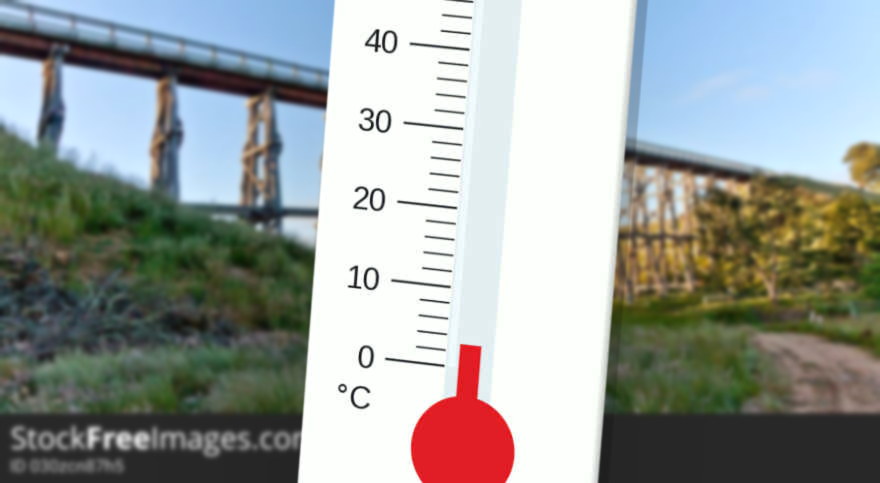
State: 3 (°C)
